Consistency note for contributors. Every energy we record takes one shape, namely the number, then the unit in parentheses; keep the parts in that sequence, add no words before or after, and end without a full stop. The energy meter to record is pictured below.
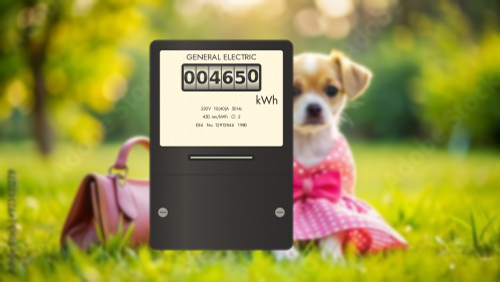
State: 4650 (kWh)
